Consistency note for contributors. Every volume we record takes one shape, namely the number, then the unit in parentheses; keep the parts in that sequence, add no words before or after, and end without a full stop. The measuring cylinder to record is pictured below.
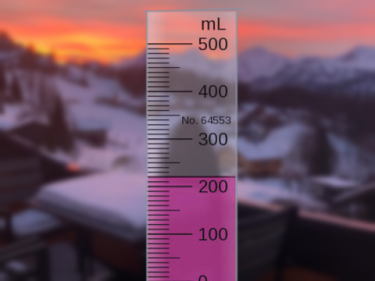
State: 220 (mL)
